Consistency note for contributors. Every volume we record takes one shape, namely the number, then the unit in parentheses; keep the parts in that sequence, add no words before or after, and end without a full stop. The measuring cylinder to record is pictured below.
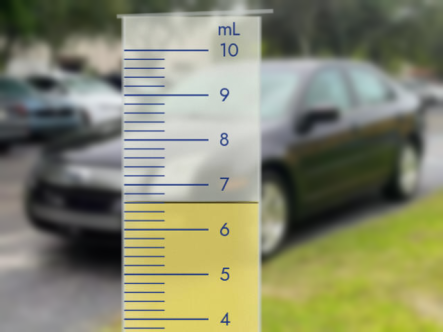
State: 6.6 (mL)
